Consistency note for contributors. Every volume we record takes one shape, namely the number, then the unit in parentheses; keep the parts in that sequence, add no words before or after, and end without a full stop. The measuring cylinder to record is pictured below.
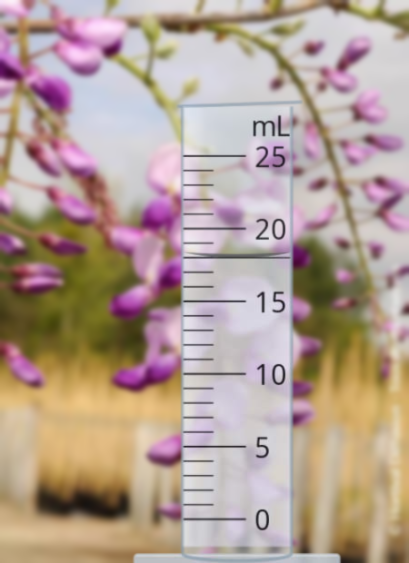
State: 18 (mL)
